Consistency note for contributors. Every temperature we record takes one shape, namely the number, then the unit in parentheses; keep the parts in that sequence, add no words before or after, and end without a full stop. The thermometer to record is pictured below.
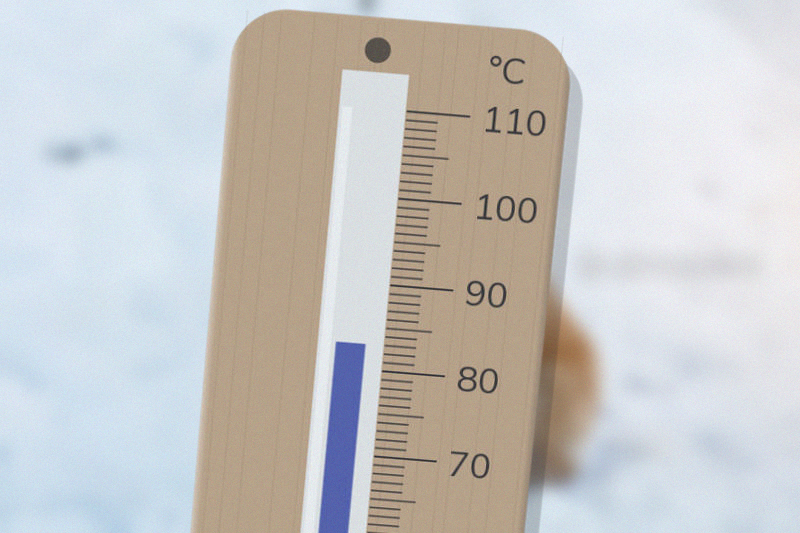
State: 83 (°C)
